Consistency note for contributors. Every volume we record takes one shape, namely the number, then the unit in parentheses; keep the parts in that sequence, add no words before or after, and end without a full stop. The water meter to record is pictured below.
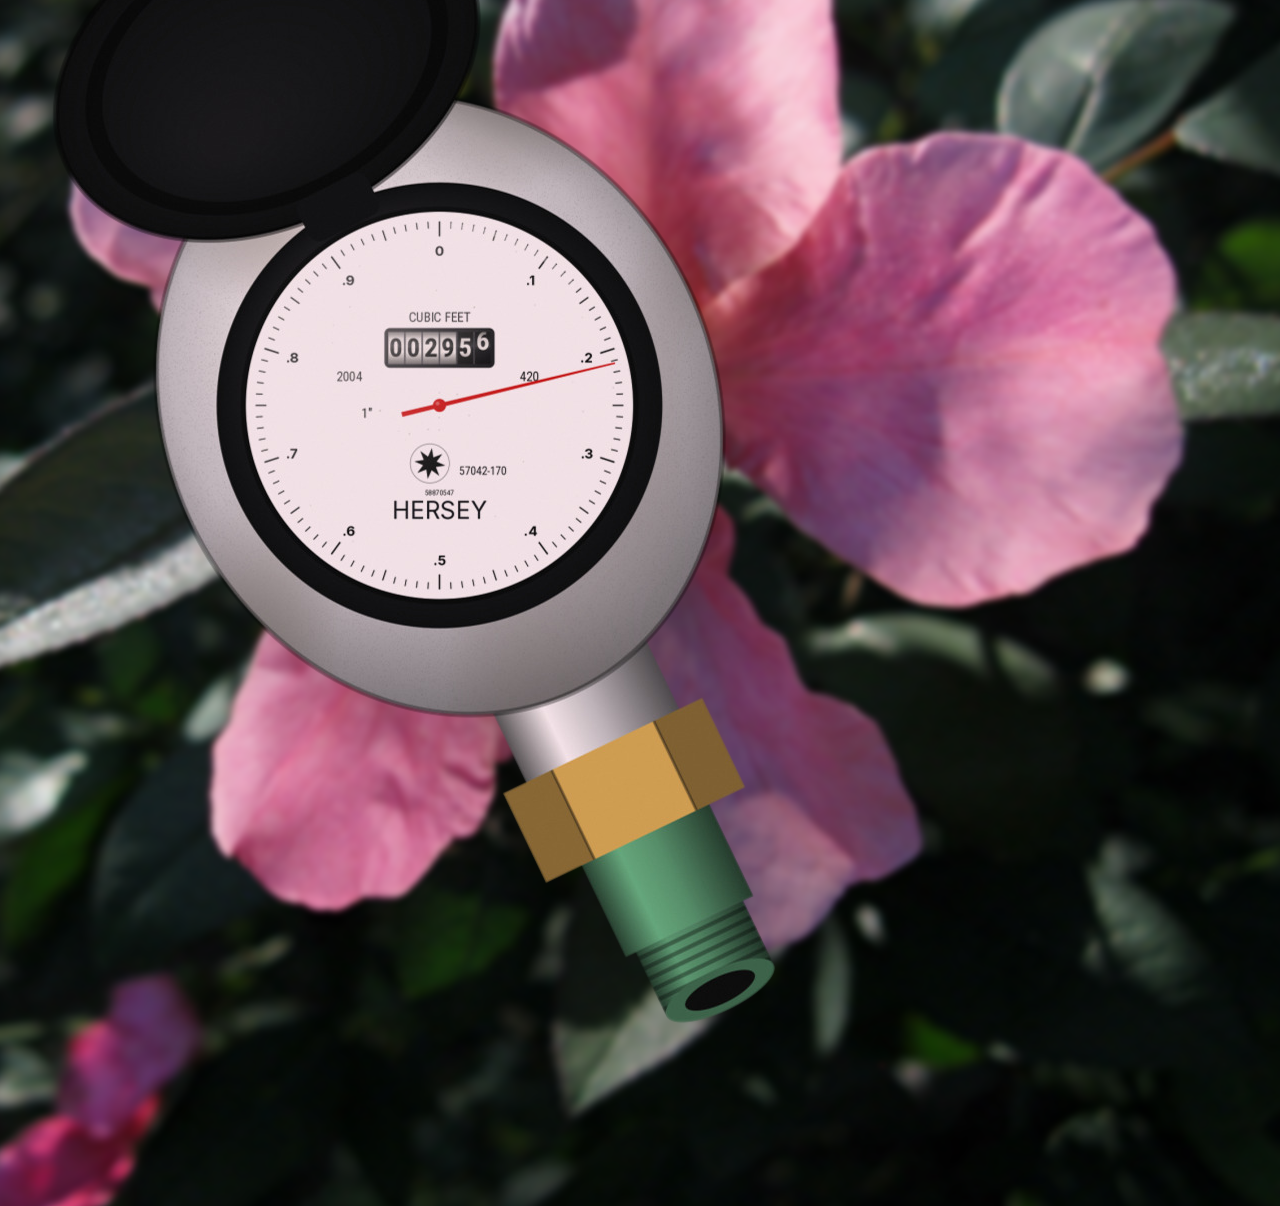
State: 2956.21 (ft³)
